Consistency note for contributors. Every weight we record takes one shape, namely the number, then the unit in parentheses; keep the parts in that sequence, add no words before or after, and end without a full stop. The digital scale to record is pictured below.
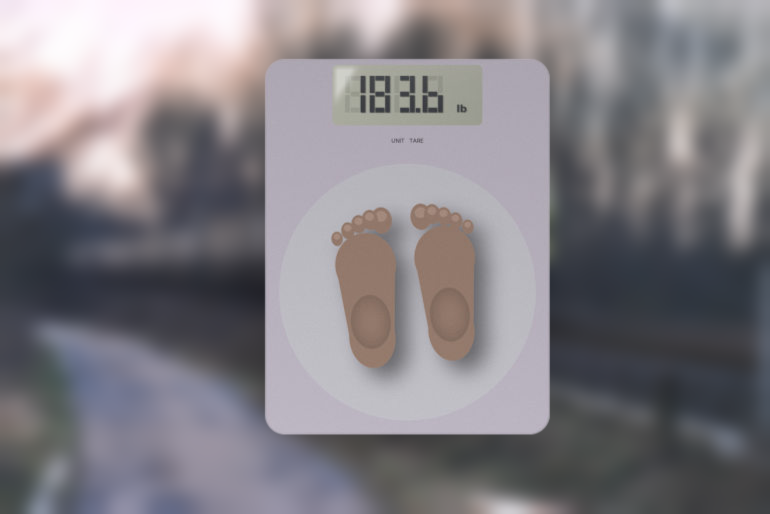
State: 183.6 (lb)
